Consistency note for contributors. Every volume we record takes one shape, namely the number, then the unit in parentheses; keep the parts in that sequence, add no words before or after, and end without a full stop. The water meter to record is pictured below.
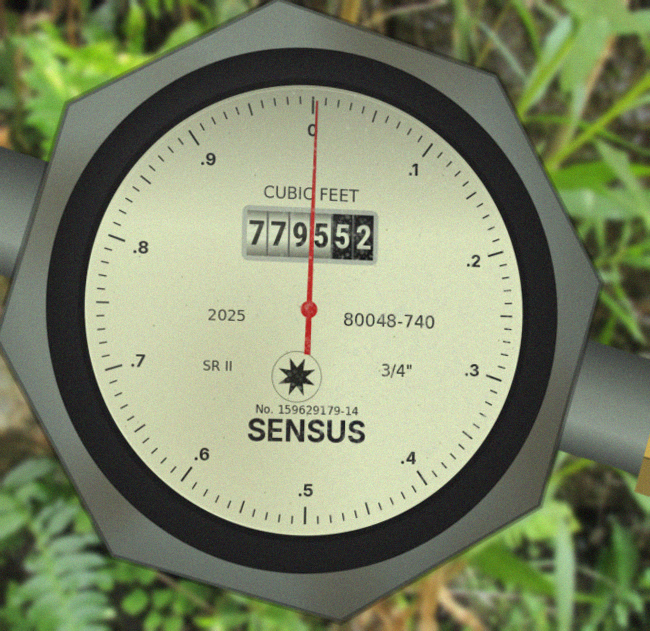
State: 779552.00 (ft³)
